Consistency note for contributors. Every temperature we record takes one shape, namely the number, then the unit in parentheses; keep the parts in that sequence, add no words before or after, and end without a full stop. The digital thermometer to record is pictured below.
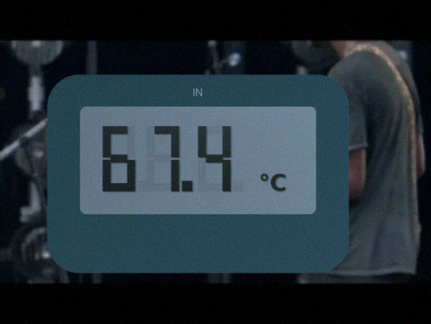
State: 67.4 (°C)
